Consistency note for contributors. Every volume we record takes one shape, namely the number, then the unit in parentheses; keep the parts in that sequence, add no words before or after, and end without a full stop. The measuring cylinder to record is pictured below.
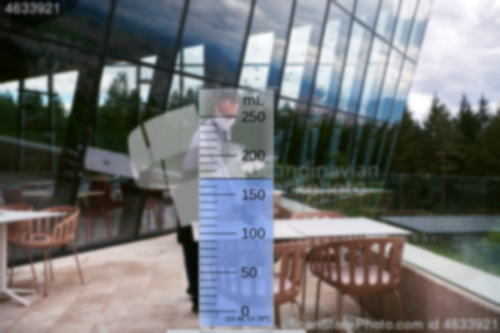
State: 170 (mL)
